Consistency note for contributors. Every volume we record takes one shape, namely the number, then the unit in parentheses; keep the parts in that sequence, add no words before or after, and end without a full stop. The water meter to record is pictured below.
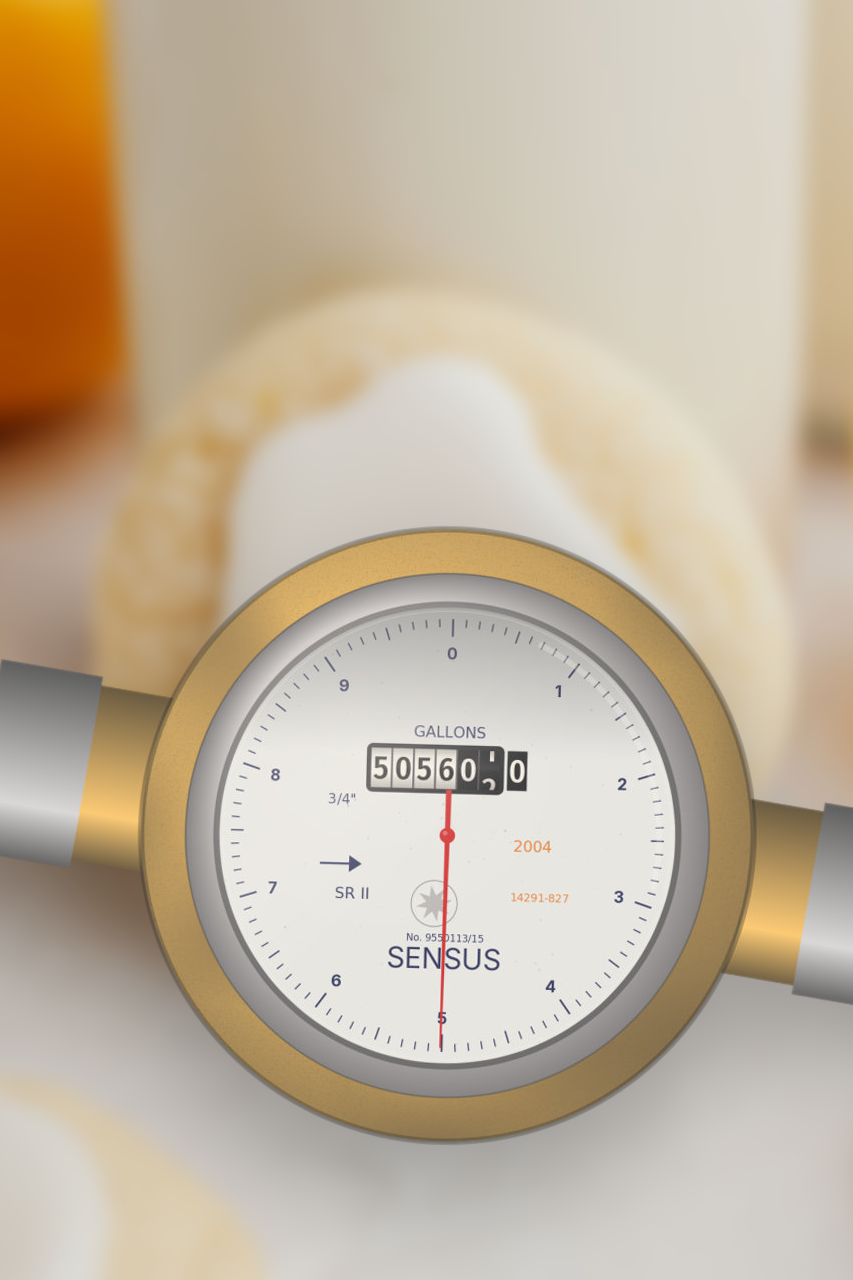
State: 5056015.0 (gal)
